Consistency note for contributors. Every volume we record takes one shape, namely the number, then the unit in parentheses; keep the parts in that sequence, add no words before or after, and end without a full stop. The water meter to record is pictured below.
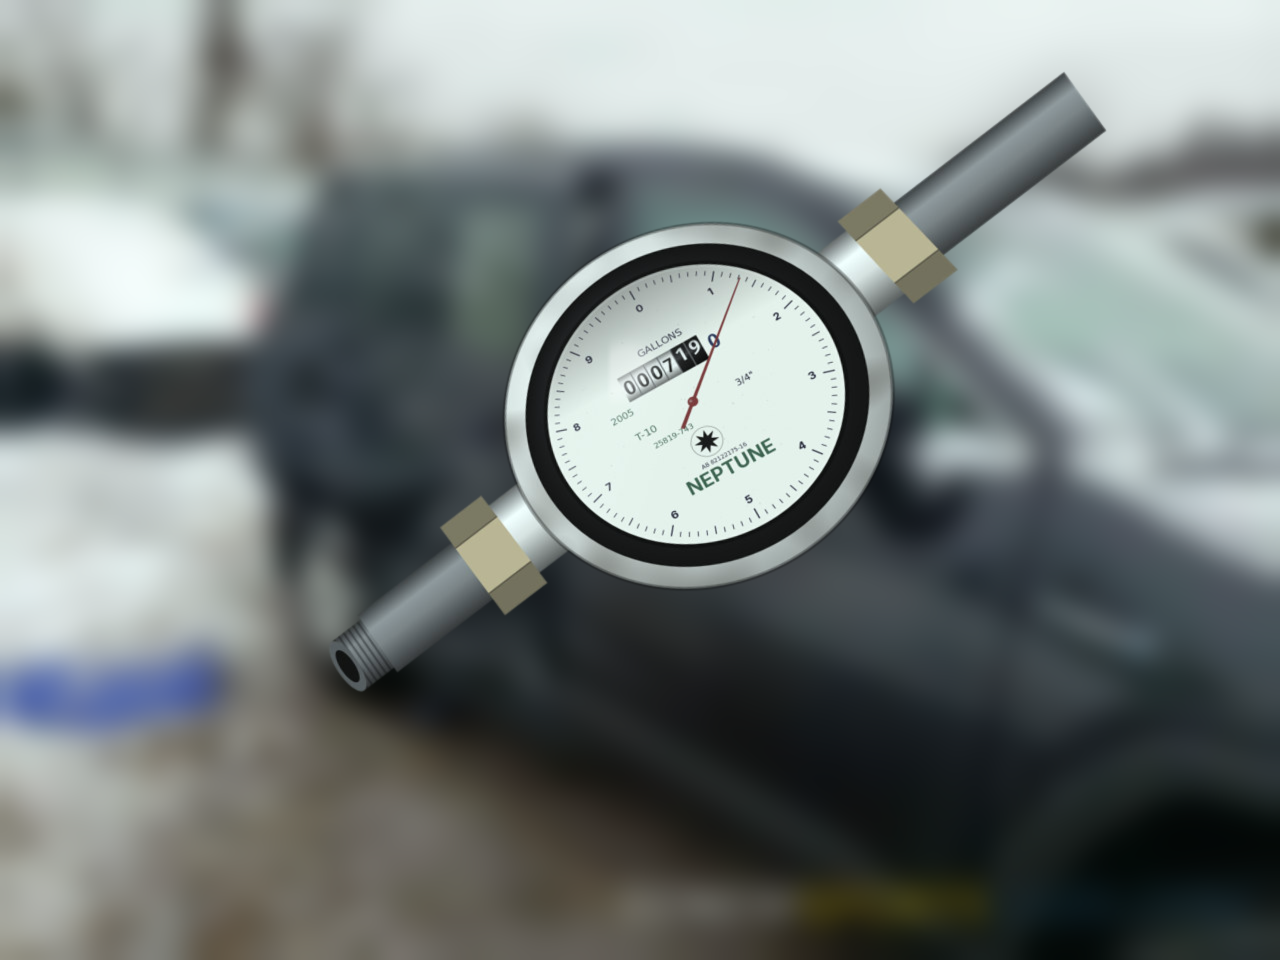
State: 7191.3 (gal)
